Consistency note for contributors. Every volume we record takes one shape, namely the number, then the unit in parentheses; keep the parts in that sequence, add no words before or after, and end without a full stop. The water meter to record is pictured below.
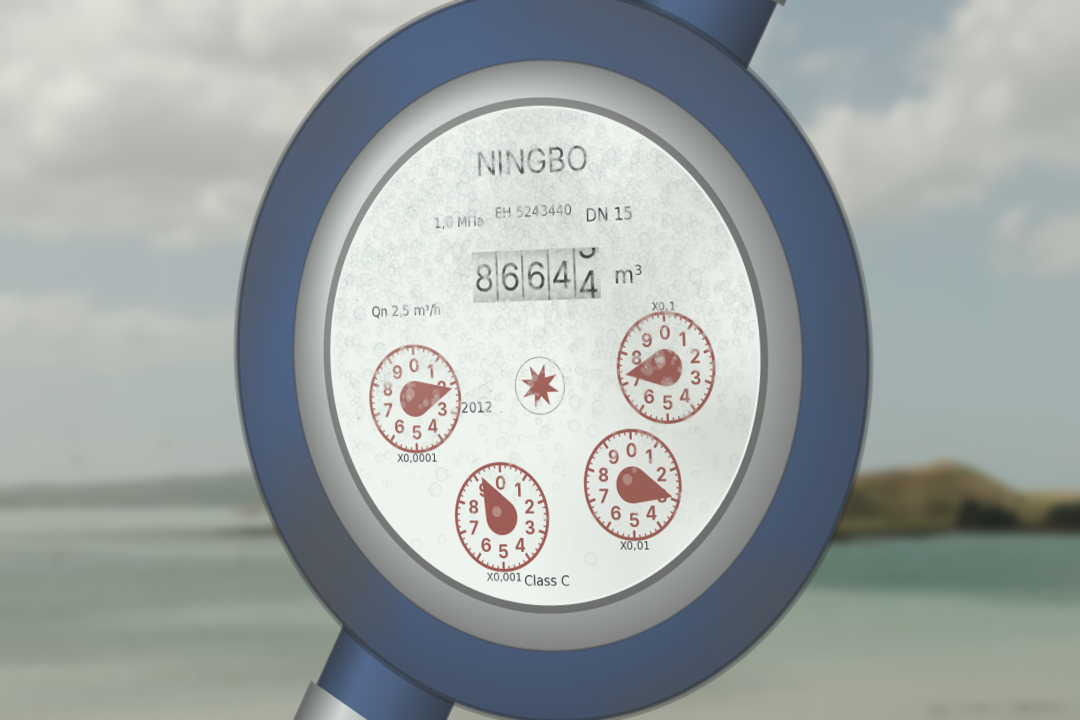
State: 86643.7292 (m³)
